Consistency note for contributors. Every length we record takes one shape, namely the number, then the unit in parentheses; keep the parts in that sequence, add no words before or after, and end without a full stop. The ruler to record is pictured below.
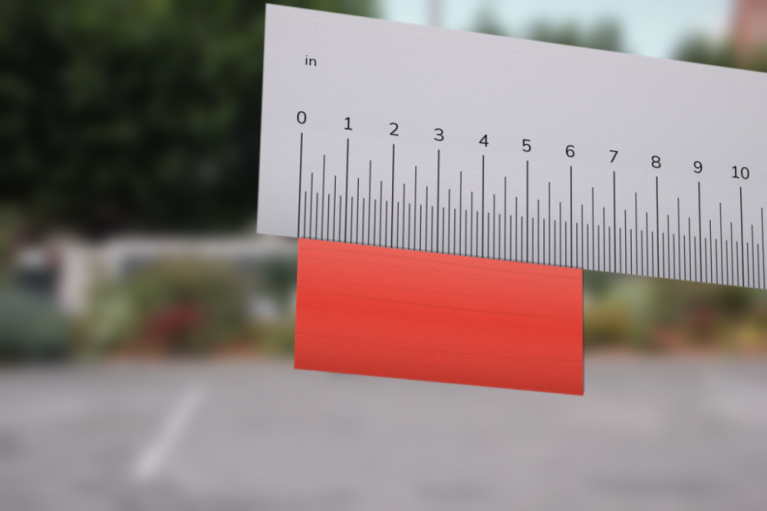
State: 6.25 (in)
